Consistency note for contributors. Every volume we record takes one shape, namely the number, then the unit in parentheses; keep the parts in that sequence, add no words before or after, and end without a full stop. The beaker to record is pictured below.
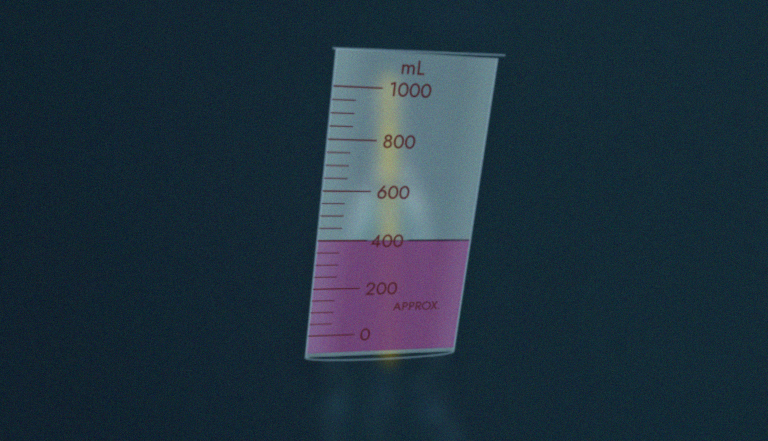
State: 400 (mL)
